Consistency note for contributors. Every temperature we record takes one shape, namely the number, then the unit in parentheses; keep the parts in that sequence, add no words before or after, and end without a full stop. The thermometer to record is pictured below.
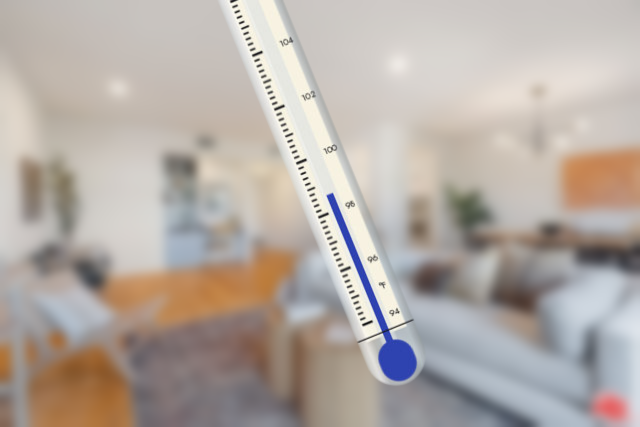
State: 98.6 (°F)
